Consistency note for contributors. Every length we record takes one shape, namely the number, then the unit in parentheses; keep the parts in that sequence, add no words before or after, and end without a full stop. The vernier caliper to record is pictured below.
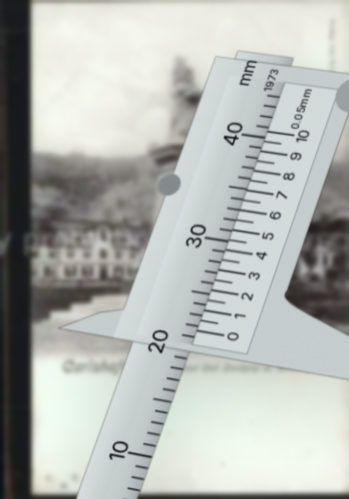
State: 21.6 (mm)
